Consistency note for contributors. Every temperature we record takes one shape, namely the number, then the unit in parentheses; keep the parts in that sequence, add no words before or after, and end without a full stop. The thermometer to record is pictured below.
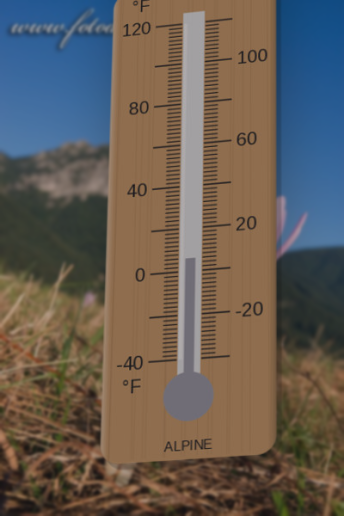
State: 6 (°F)
